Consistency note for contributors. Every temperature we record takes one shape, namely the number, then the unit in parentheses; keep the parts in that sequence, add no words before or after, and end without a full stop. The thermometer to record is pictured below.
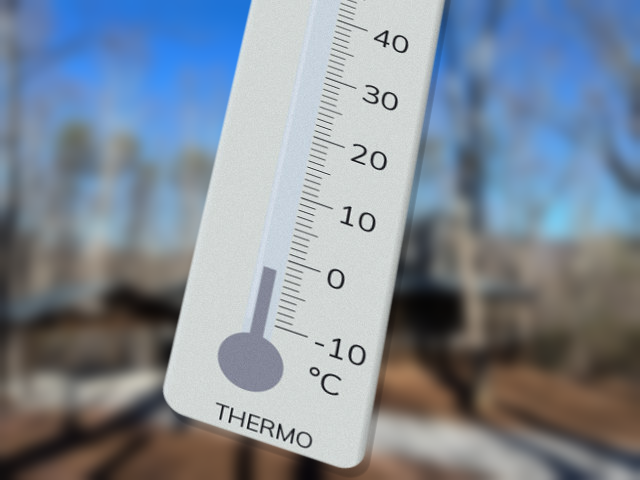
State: -2 (°C)
